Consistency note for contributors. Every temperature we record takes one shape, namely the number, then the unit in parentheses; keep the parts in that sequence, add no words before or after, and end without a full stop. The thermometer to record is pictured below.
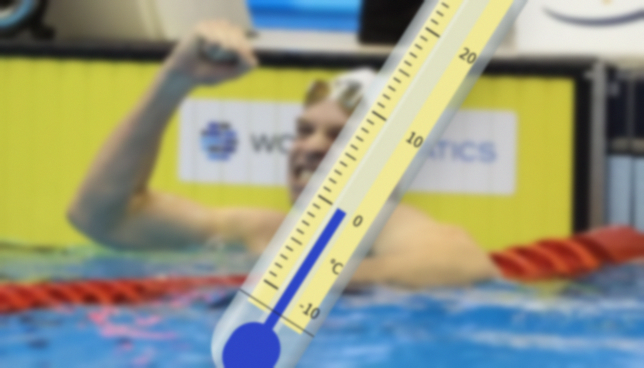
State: 0 (°C)
